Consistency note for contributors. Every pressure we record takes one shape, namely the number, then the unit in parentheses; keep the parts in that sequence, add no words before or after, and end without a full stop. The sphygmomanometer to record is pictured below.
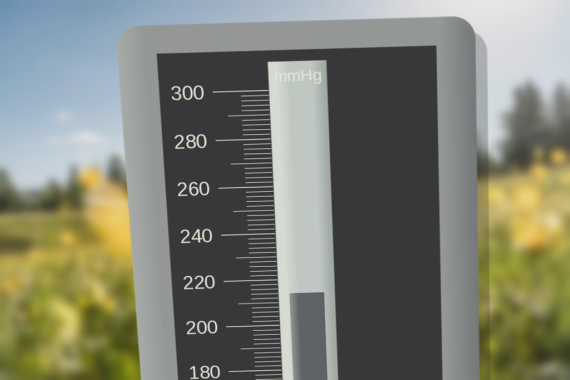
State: 214 (mmHg)
